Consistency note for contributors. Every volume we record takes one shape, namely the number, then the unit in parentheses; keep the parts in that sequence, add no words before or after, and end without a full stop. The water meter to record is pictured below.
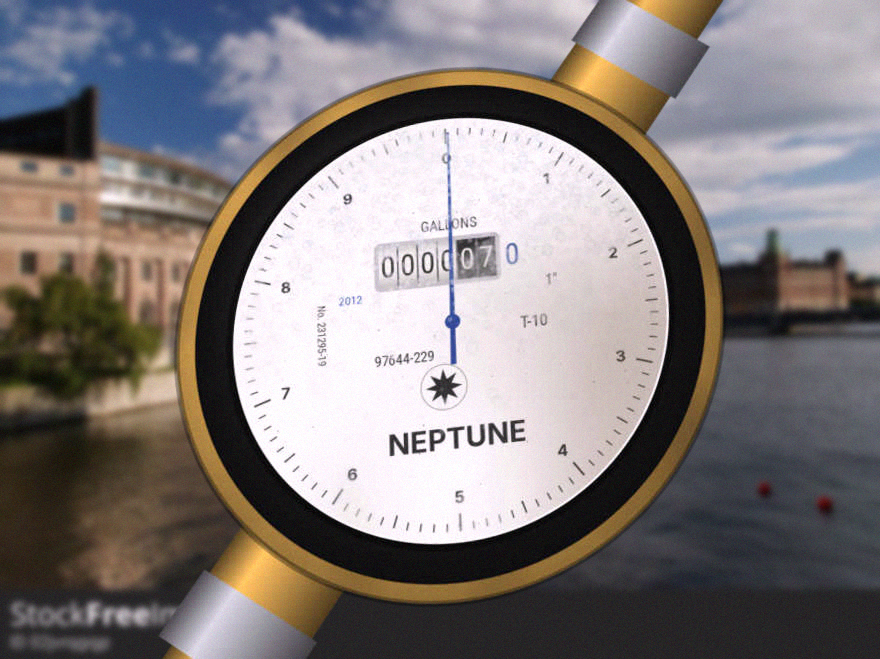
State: 70.0 (gal)
